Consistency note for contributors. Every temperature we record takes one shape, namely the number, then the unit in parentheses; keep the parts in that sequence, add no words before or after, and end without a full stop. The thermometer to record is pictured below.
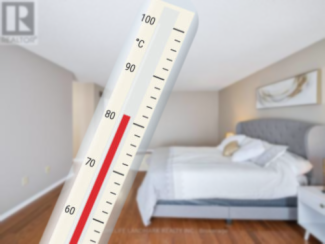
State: 81 (°C)
